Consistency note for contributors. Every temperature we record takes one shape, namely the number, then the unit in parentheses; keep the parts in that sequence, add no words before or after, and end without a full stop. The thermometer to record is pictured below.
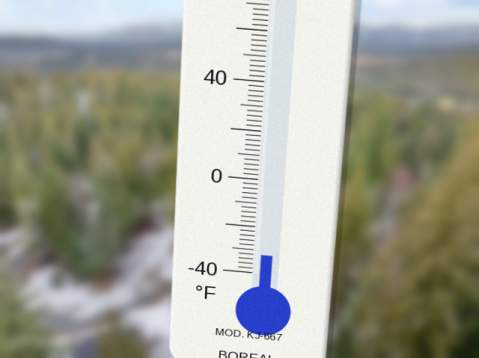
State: -32 (°F)
